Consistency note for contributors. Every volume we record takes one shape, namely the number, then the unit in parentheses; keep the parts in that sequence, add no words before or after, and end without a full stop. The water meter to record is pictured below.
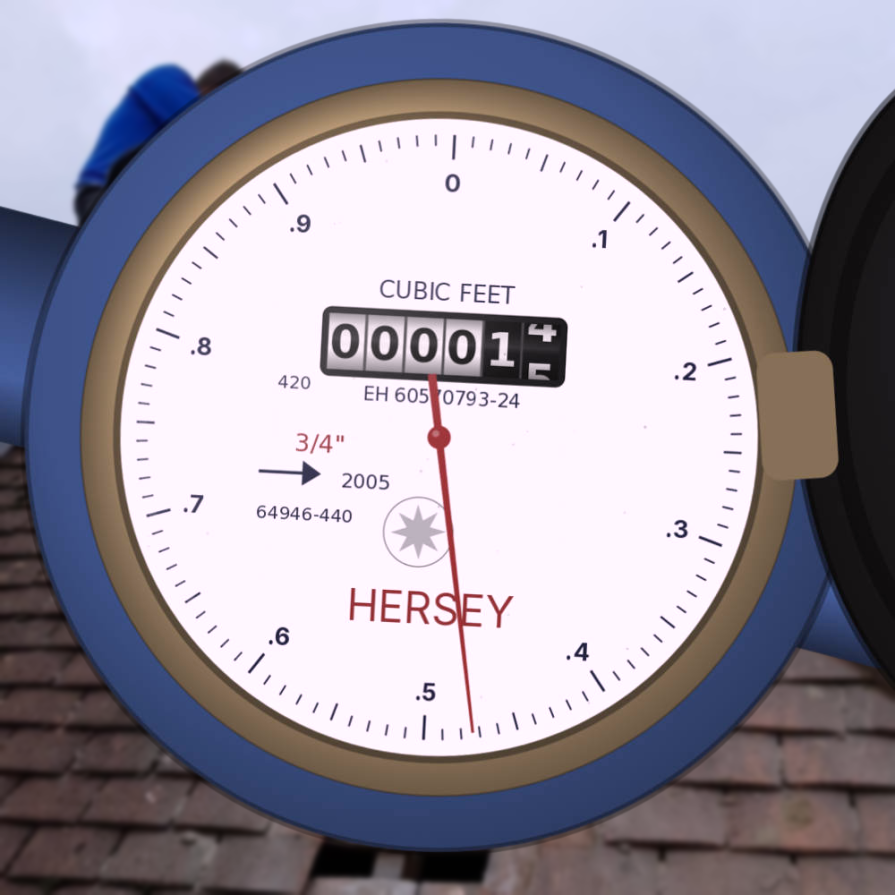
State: 14.47 (ft³)
